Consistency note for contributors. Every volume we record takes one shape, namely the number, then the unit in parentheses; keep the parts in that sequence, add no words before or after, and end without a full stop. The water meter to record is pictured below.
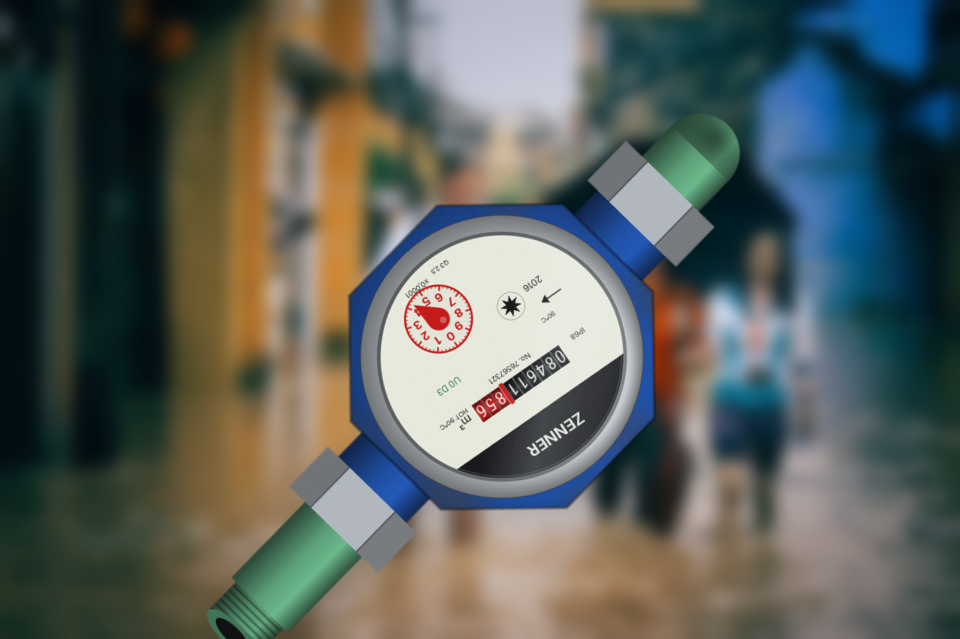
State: 84611.8564 (m³)
